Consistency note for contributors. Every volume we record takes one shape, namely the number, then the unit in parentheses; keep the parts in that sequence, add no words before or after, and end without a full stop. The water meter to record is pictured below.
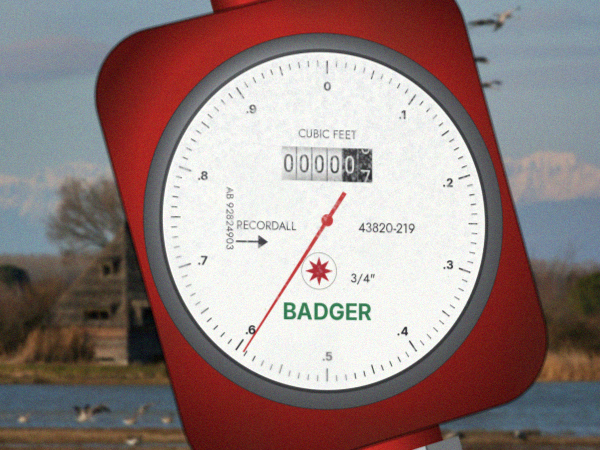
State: 6.59 (ft³)
